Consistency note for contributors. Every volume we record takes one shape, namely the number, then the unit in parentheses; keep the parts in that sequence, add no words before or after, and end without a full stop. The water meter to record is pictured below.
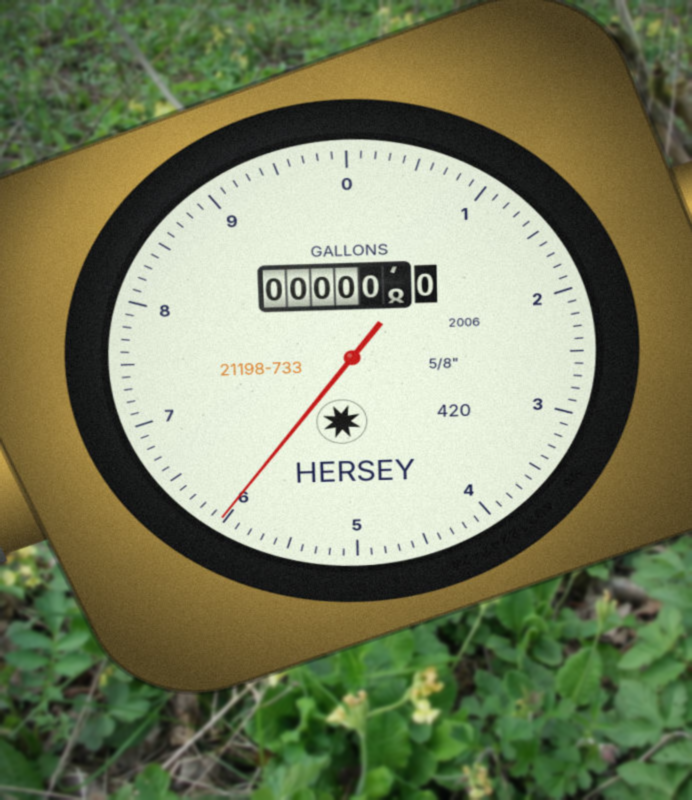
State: 76.0 (gal)
